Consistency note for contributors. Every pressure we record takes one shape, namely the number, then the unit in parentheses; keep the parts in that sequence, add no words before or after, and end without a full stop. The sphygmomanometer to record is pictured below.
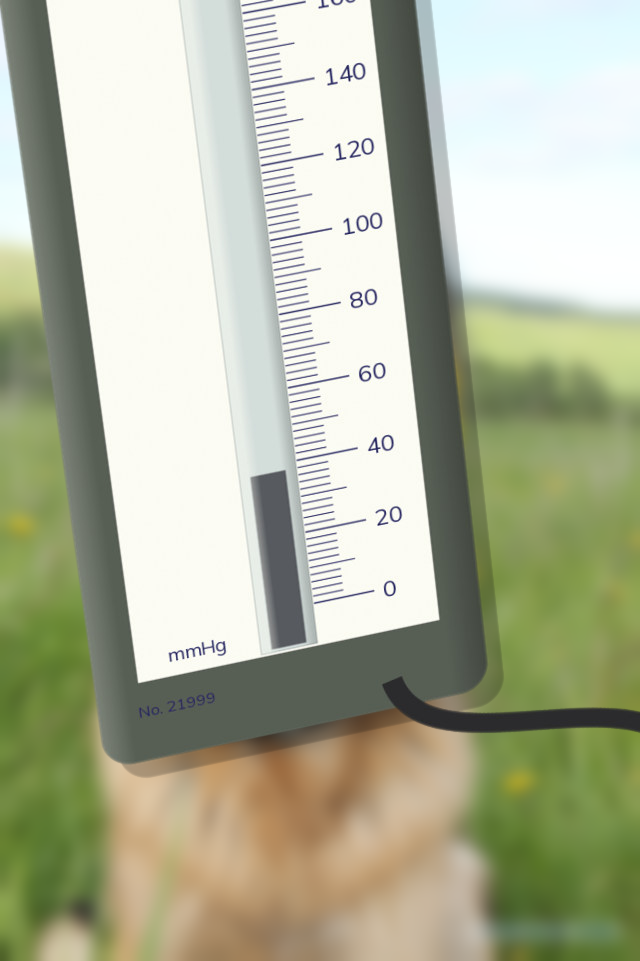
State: 38 (mmHg)
